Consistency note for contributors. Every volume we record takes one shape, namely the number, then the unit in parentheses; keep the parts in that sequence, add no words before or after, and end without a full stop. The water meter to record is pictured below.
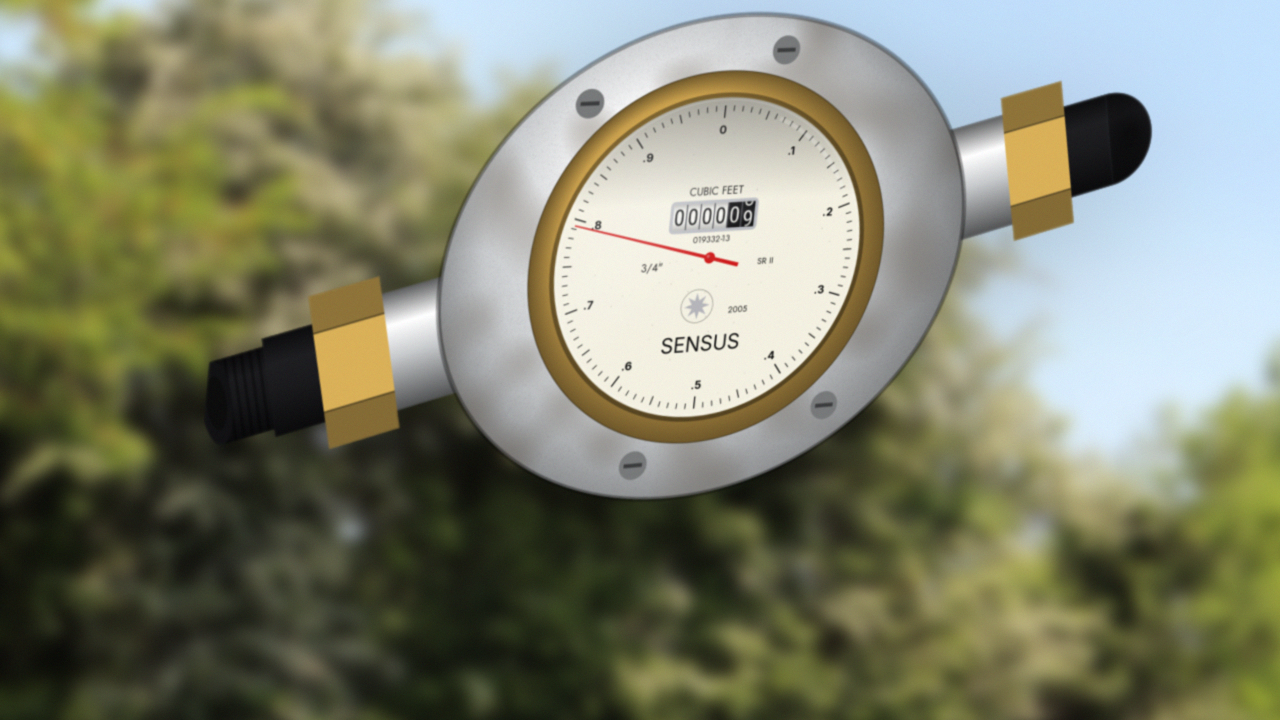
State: 8.79 (ft³)
